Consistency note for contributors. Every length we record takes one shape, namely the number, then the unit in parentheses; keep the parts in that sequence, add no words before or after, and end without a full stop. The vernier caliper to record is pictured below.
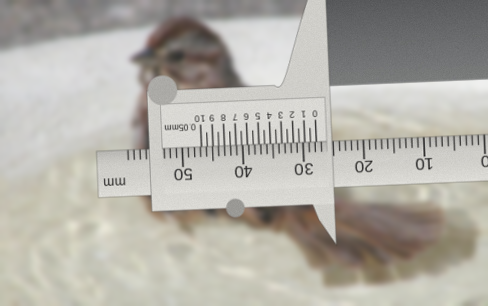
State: 27.8 (mm)
